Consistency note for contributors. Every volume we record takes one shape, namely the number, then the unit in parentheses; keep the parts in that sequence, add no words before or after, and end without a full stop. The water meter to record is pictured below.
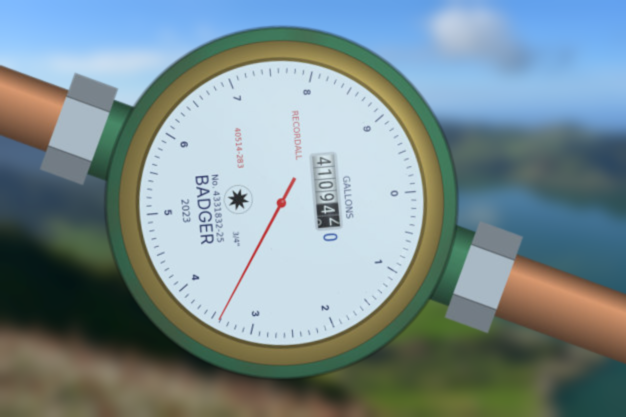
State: 4109423.4 (gal)
